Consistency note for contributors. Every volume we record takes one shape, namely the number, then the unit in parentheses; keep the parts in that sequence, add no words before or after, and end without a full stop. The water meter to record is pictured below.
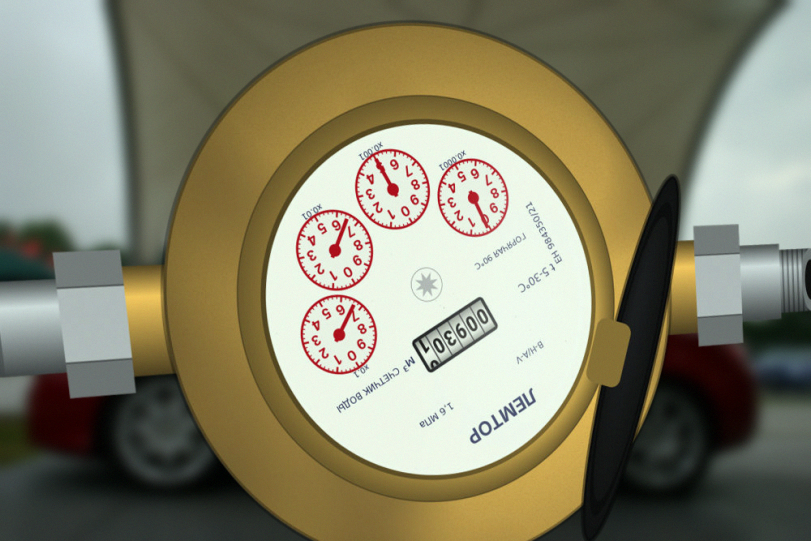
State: 9300.6650 (m³)
